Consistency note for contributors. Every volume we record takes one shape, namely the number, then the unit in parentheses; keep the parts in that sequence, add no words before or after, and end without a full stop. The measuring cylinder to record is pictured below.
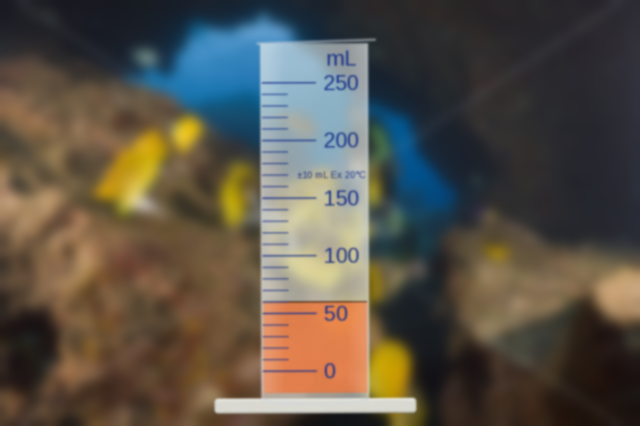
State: 60 (mL)
